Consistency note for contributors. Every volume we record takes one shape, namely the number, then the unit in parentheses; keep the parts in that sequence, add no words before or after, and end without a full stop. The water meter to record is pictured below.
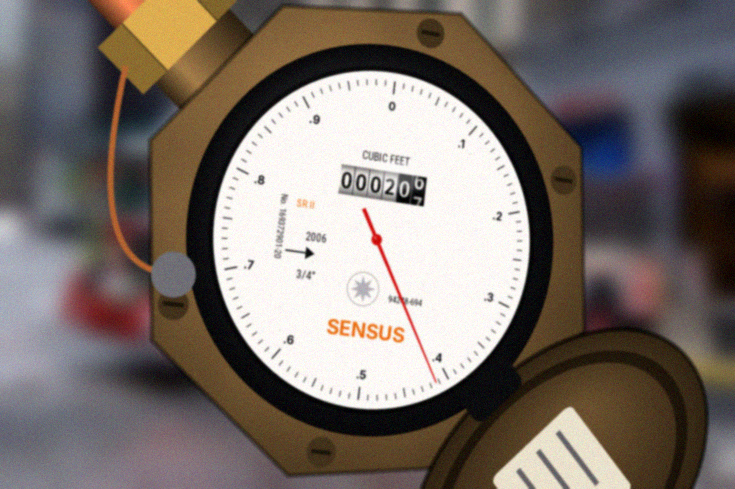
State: 206.41 (ft³)
